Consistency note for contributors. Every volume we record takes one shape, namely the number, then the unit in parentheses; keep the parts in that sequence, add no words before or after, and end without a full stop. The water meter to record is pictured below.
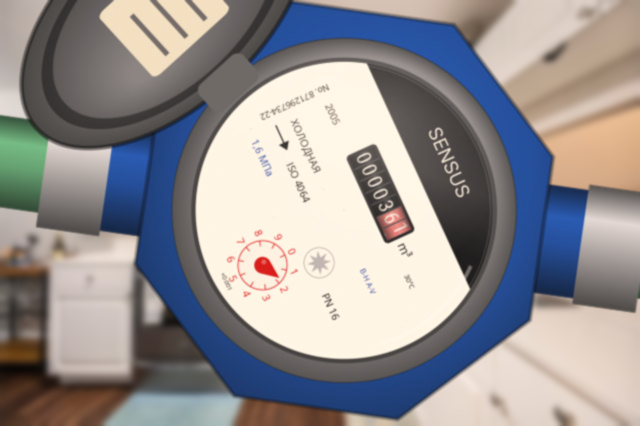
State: 3.611 (m³)
